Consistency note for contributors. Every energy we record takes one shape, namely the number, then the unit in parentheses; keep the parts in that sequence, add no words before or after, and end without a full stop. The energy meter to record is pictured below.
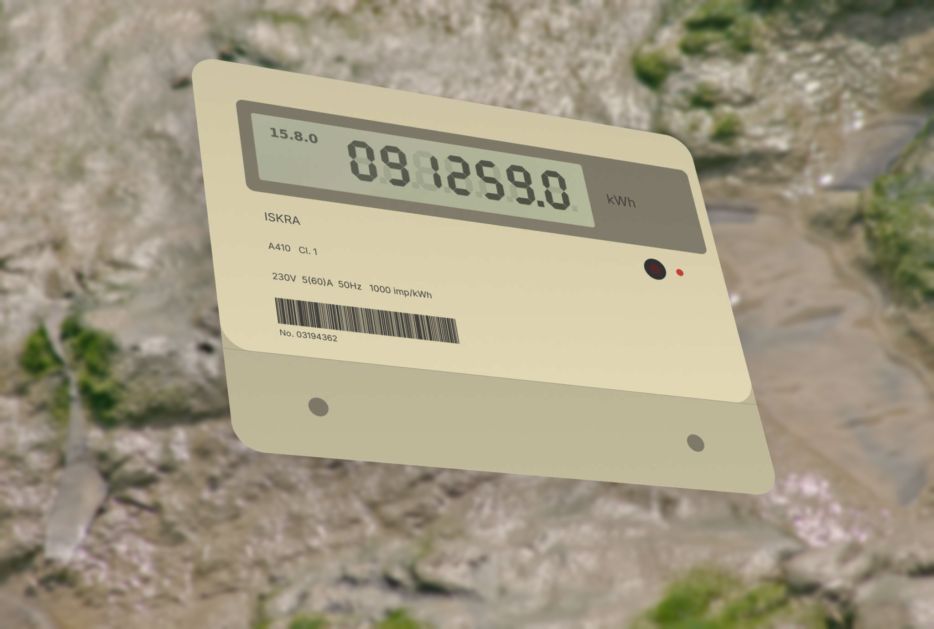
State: 91259.0 (kWh)
